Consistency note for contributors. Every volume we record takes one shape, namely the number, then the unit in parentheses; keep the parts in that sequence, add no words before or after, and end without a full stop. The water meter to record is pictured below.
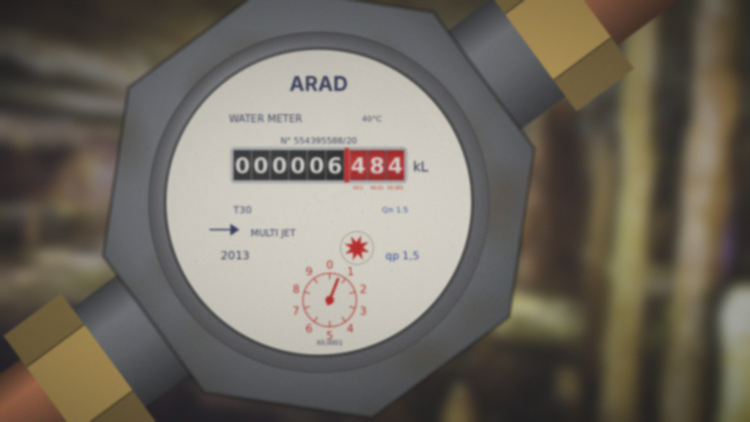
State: 6.4840 (kL)
